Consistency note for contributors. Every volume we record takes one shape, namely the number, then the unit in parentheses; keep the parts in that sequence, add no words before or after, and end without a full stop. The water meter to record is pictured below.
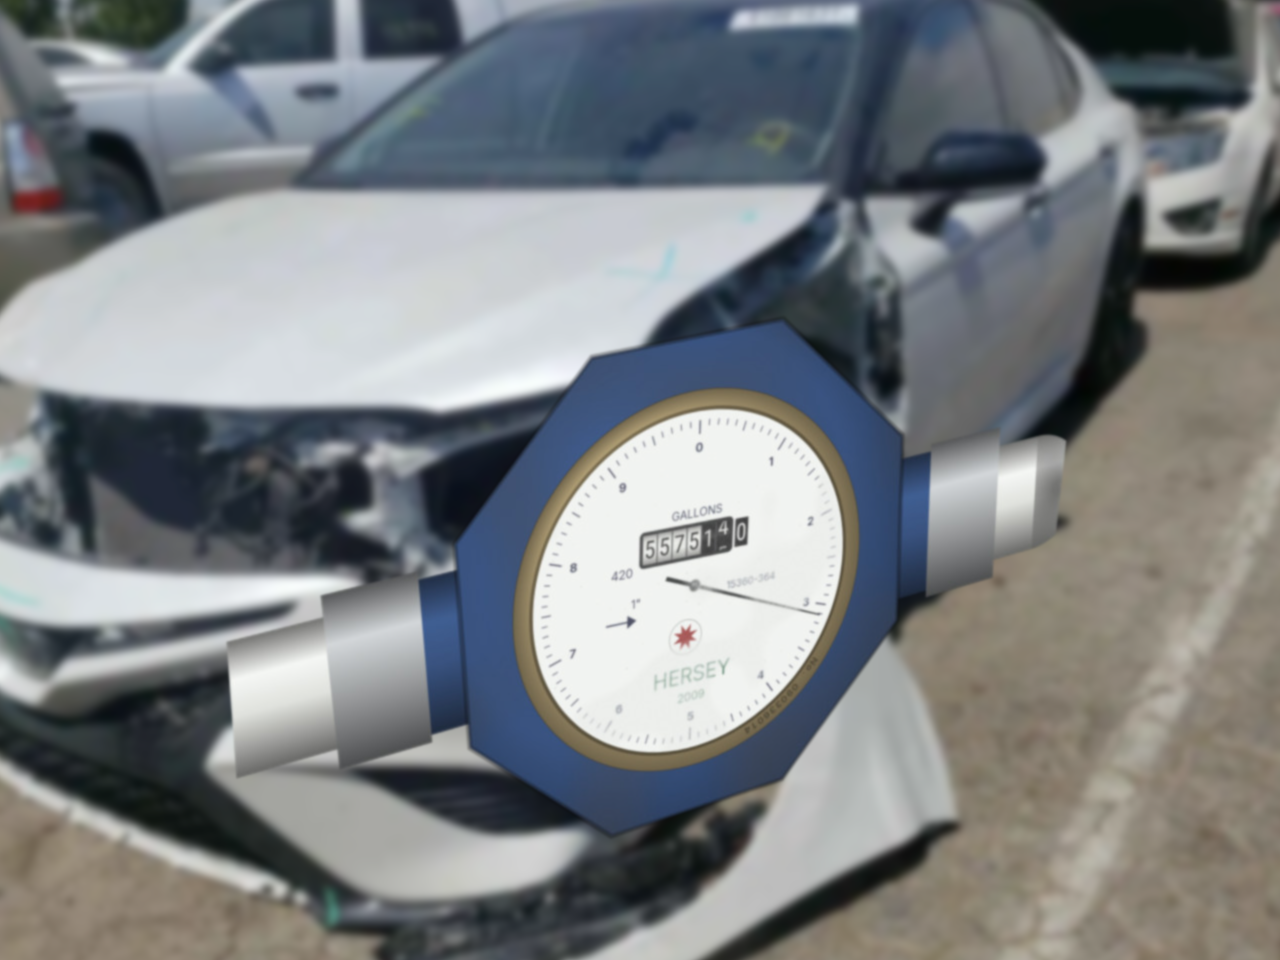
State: 5575143.1 (gal)
